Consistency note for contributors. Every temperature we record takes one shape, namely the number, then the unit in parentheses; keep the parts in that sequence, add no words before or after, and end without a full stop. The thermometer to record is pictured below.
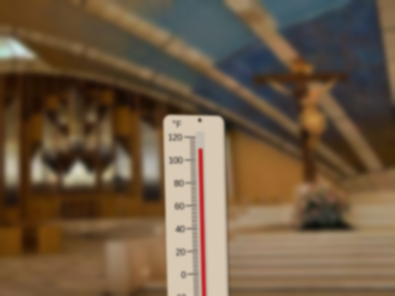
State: 110 (°F)
